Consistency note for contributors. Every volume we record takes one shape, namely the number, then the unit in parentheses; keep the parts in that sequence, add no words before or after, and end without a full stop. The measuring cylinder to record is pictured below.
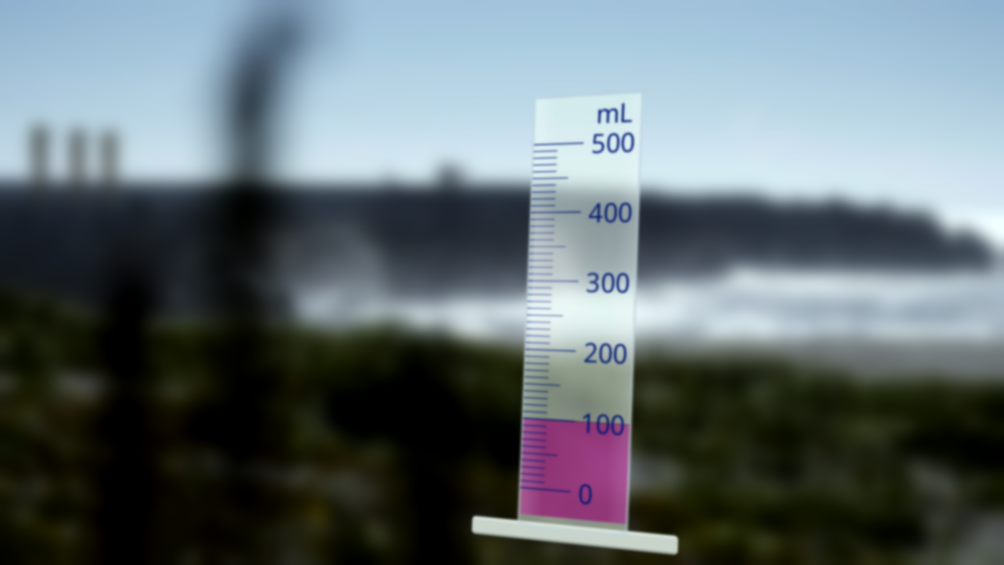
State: 100 (mL)
